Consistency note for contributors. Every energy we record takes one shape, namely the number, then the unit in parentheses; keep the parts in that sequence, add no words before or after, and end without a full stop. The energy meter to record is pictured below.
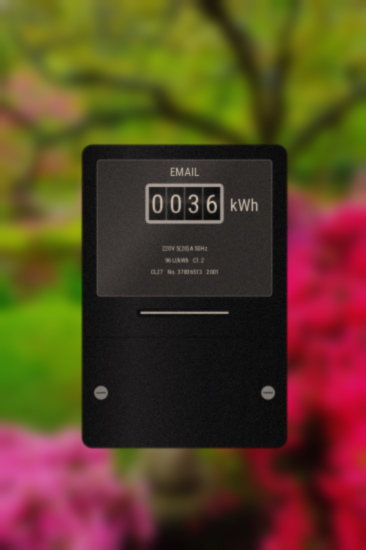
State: 36 (kWh)
